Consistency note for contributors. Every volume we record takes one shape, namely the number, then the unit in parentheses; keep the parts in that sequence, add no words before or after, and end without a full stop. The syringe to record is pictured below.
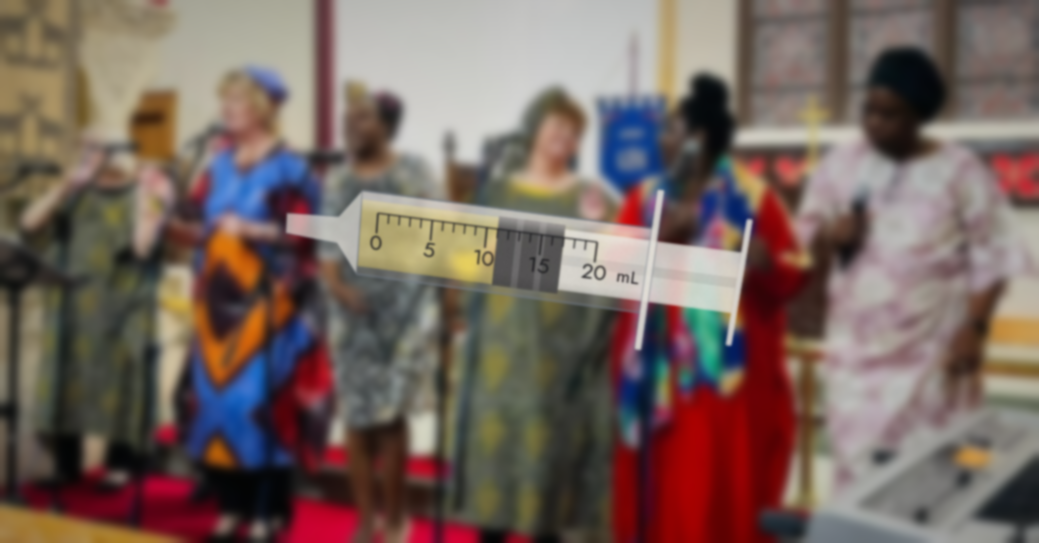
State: 11 (mL)
